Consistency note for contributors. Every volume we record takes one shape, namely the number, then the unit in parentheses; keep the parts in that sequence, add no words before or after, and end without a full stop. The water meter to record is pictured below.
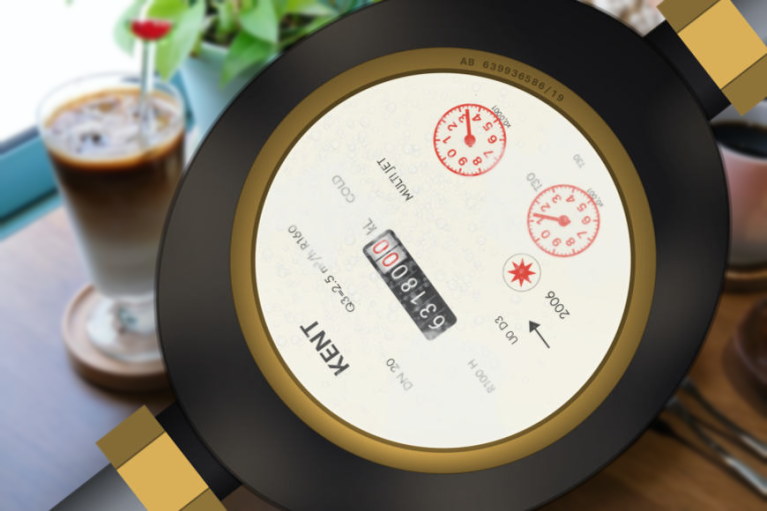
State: 63180.0013 (kL)
